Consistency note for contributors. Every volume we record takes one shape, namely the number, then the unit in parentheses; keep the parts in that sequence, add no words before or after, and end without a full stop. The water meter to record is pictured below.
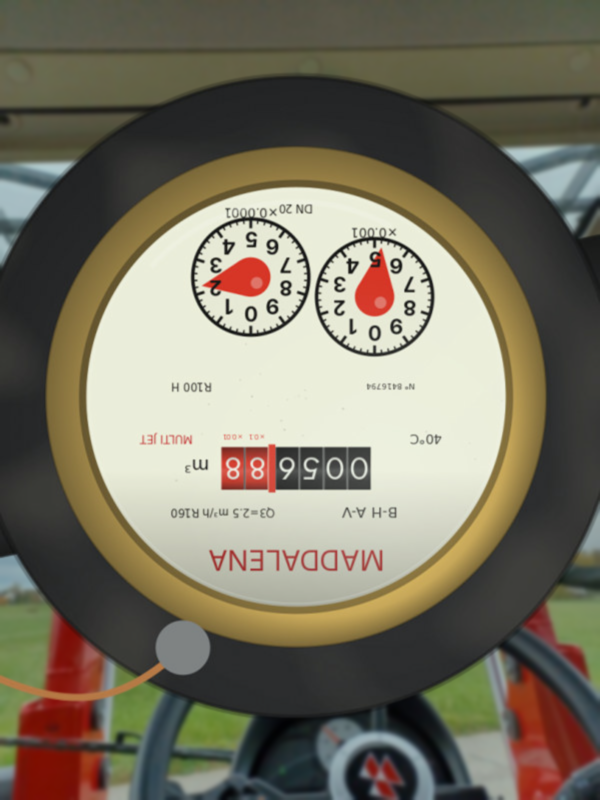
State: 56.8852 (m³)
